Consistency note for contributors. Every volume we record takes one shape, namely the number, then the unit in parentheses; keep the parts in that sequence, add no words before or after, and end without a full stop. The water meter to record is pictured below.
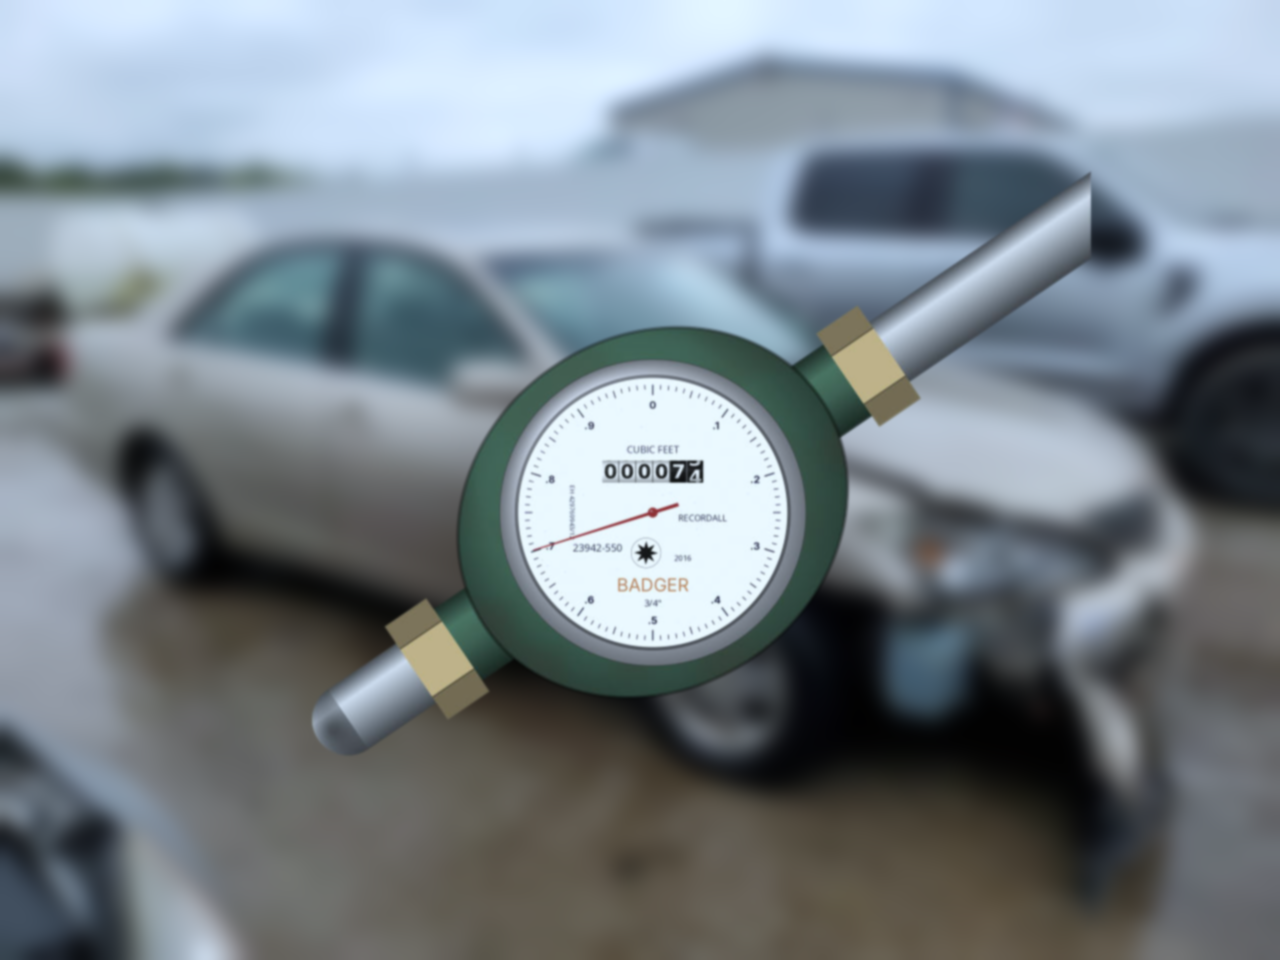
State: 73.70 (ft³)
